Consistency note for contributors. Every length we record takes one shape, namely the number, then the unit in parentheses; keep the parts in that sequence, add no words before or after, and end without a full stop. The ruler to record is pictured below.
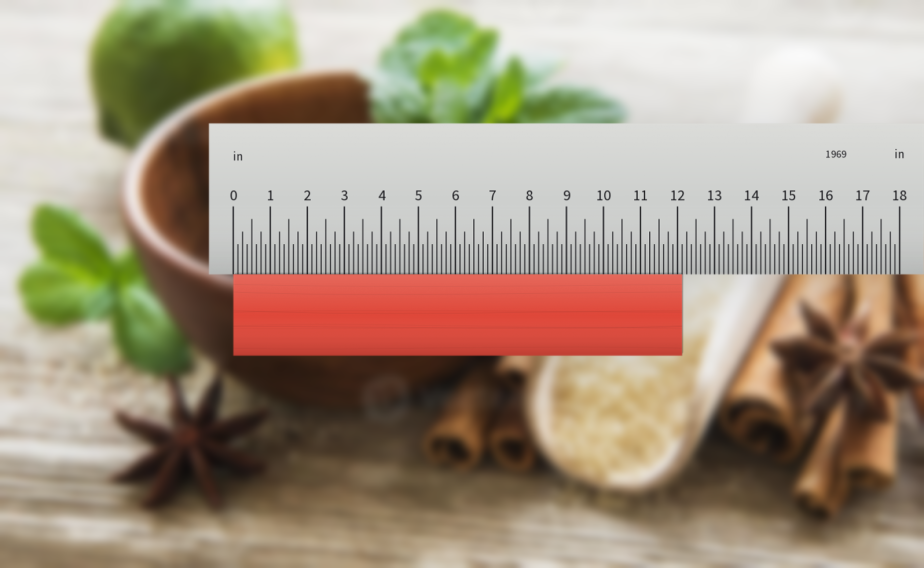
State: 12.125 (in)
